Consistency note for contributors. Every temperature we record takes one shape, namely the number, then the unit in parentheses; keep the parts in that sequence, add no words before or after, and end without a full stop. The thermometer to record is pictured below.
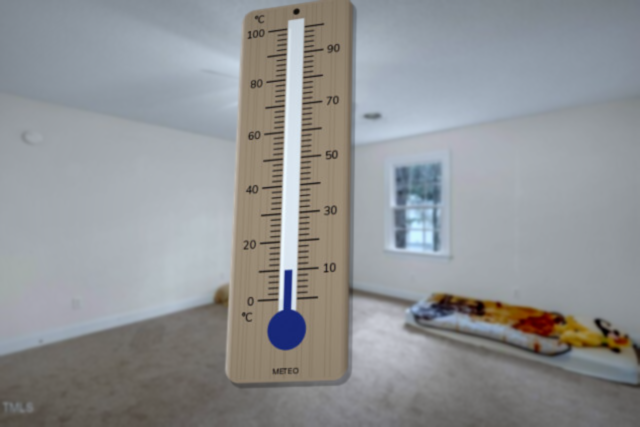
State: 10 (°C)
